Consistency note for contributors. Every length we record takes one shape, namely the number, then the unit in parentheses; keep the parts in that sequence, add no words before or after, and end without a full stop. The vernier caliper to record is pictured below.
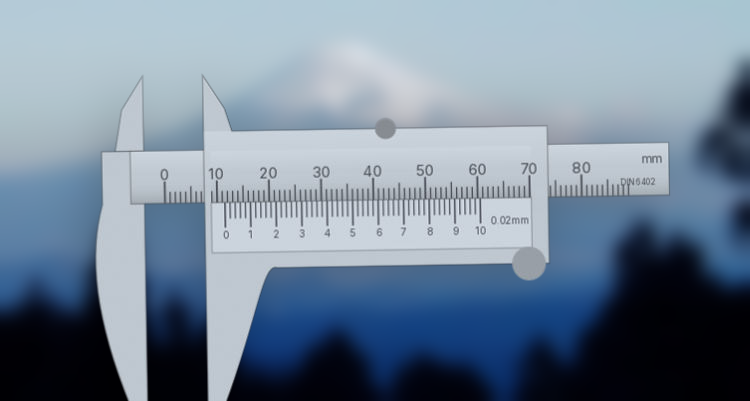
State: 11.5 (mm)
